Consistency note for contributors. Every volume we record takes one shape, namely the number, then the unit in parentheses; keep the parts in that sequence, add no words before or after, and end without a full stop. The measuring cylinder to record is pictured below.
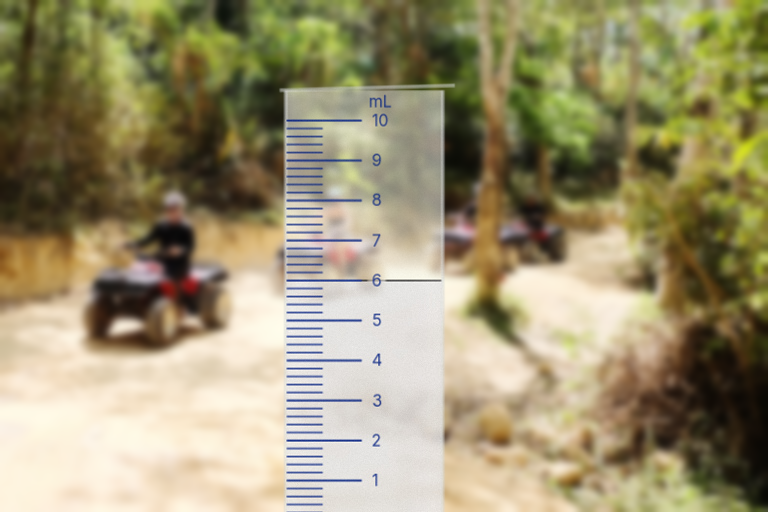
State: 6 (mL)
